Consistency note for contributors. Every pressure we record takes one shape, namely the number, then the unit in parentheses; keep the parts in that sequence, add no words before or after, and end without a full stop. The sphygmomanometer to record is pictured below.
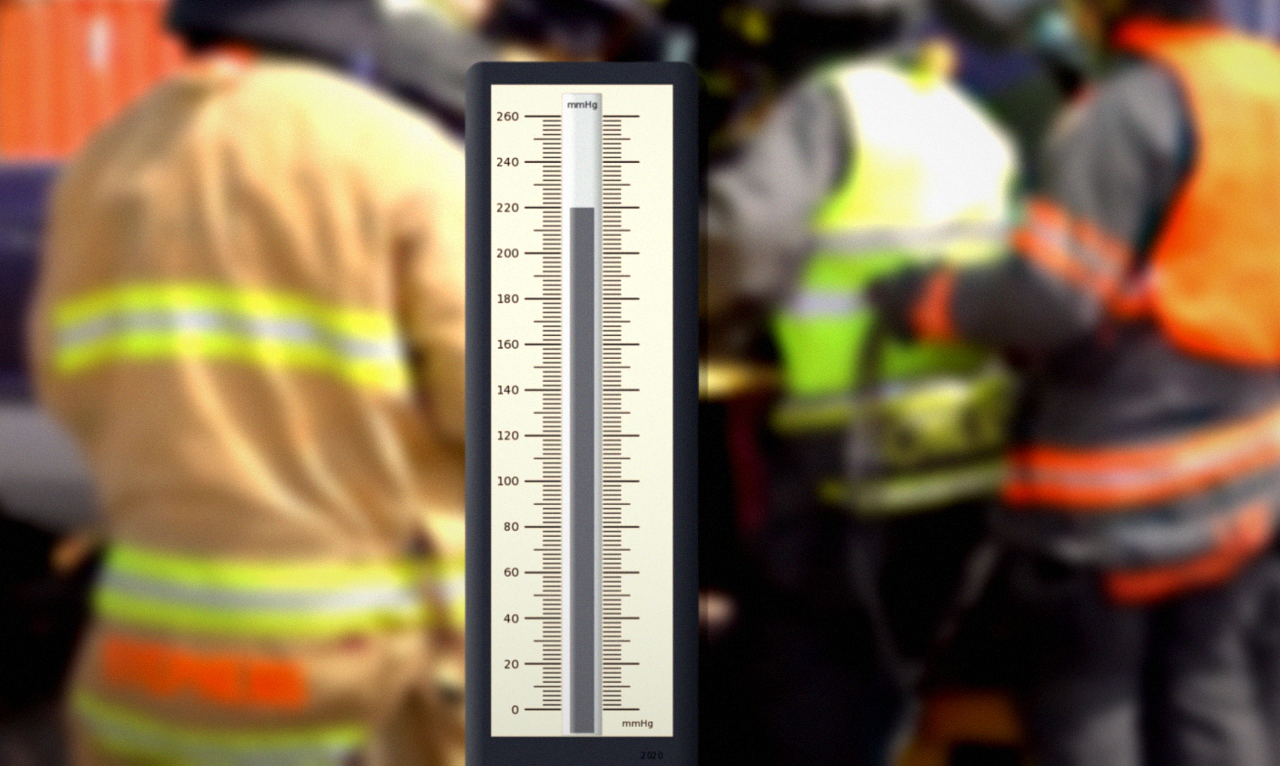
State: 220 (mmHg)
